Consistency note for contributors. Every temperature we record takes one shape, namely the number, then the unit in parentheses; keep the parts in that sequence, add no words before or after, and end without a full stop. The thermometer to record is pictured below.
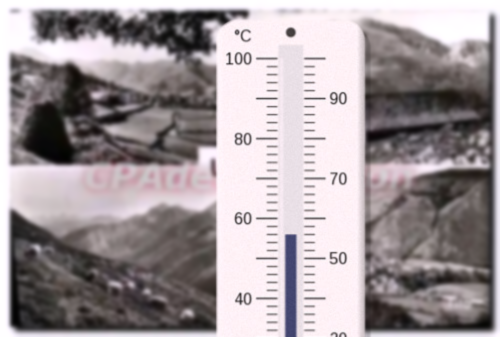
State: 56 (°C)
